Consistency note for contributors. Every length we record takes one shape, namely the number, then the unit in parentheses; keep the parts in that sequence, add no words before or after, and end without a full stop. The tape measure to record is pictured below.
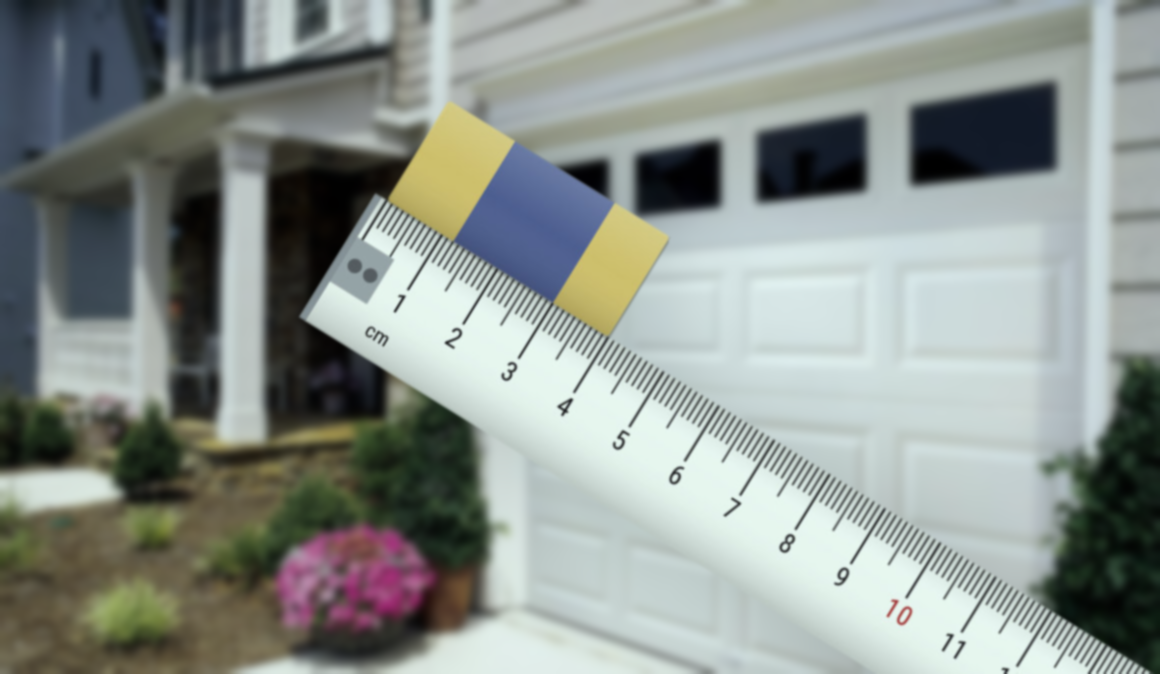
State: 4 (cm)
